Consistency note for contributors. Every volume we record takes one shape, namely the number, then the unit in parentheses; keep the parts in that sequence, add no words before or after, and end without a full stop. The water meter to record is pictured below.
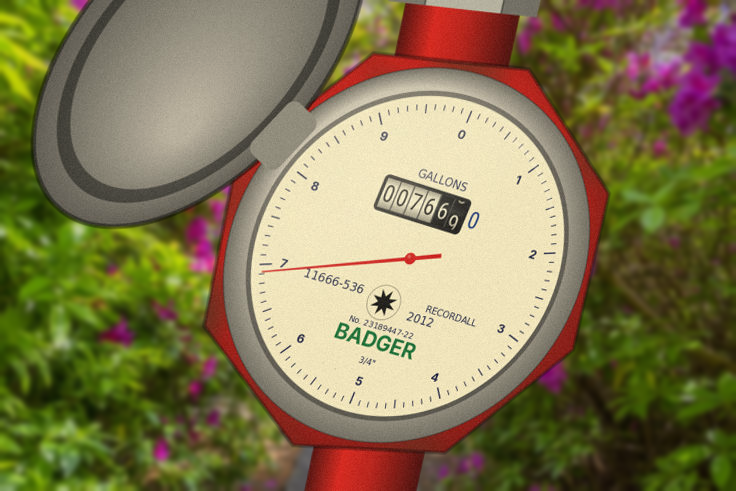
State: 76686.9 (gal)
